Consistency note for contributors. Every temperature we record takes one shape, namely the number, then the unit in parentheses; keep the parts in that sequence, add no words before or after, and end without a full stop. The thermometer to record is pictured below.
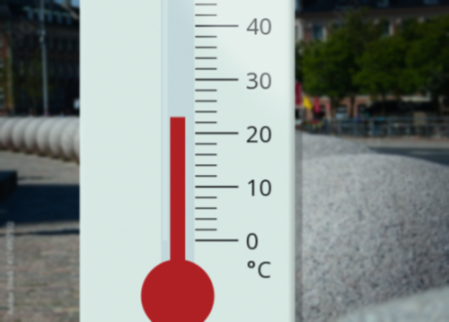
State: 23 (°C)
